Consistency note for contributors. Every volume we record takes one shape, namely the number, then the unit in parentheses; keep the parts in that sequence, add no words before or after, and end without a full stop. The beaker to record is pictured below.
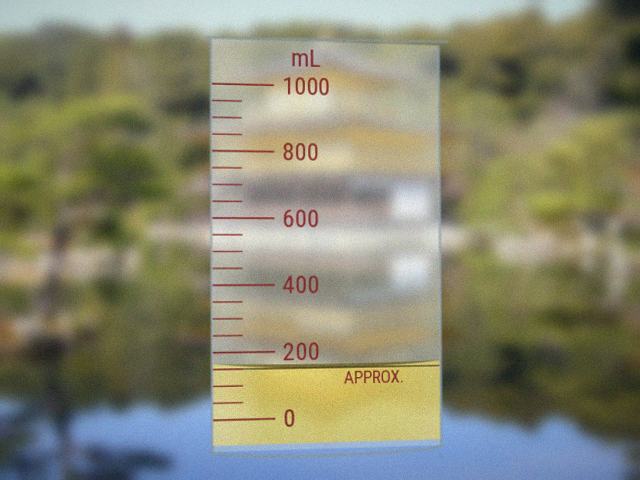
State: 150 (mL)
